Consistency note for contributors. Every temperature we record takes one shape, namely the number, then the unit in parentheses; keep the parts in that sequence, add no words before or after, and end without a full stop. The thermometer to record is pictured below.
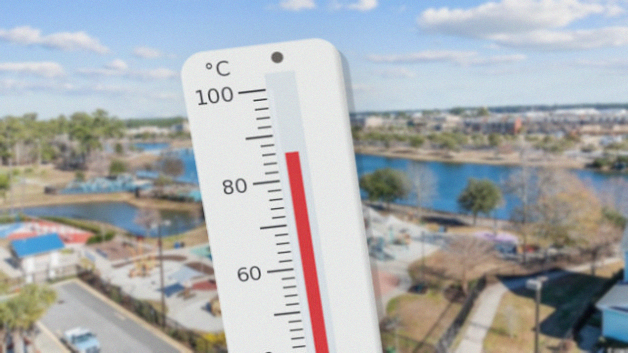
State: 86 (°C)
